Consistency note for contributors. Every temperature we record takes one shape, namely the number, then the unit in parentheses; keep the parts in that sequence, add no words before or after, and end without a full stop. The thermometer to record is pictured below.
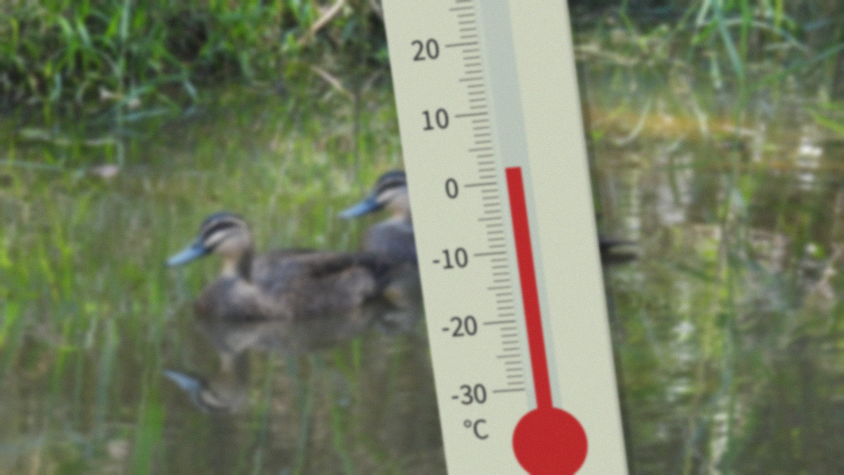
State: 2 (°C)
